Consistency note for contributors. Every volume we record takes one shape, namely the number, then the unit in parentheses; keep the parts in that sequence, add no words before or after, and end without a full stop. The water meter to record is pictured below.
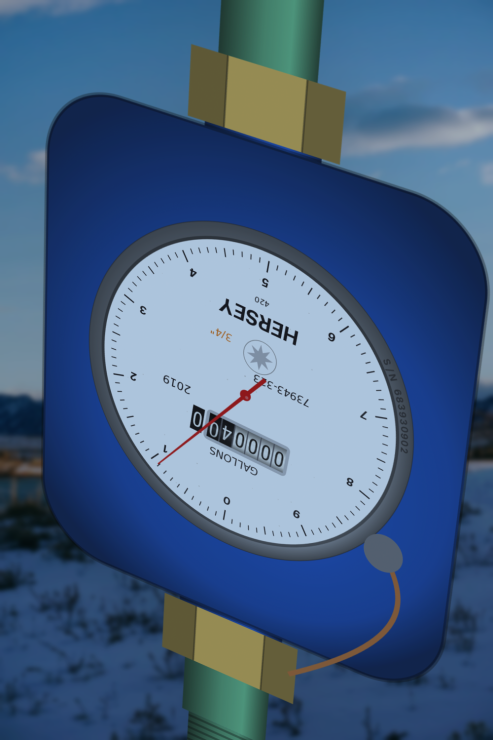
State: 400.9 (gal)
